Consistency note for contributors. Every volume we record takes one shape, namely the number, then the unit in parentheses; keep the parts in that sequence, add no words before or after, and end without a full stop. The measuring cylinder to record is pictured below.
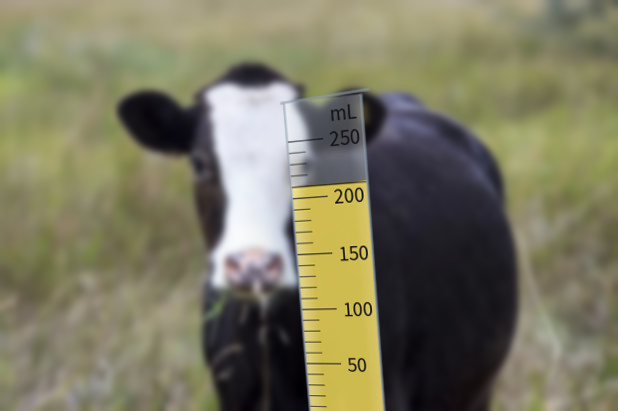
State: 210 (mL)
